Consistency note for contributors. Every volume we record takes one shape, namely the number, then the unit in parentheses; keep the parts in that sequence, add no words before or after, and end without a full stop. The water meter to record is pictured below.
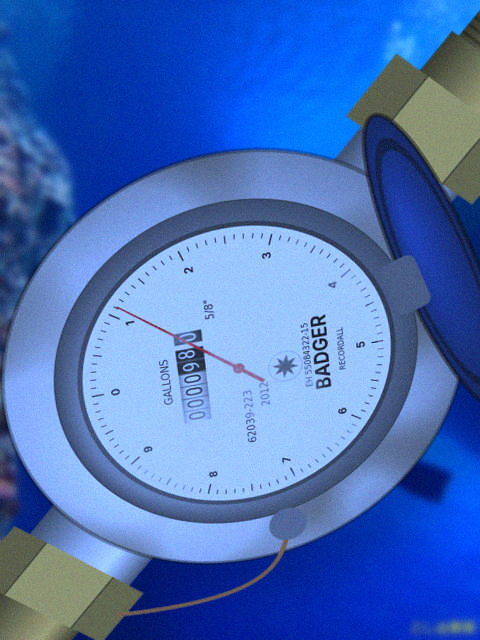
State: 981.1 (gal)
